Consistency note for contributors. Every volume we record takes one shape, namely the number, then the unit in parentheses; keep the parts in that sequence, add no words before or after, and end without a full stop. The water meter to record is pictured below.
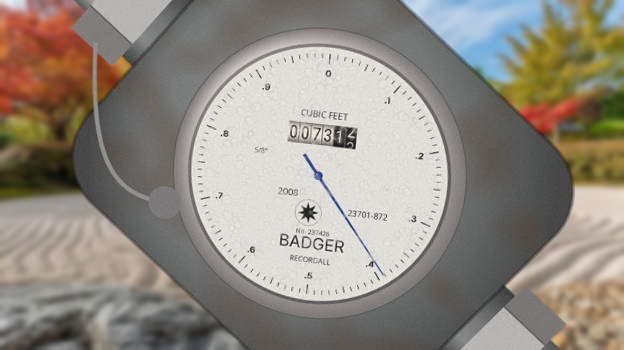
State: 7312.39 (ft³)
